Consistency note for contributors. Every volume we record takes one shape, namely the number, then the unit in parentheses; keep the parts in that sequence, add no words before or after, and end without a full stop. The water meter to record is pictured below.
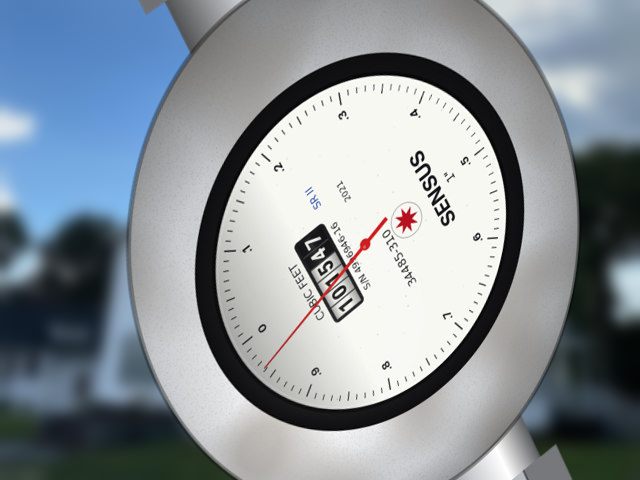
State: 101546.96 (ft³)
